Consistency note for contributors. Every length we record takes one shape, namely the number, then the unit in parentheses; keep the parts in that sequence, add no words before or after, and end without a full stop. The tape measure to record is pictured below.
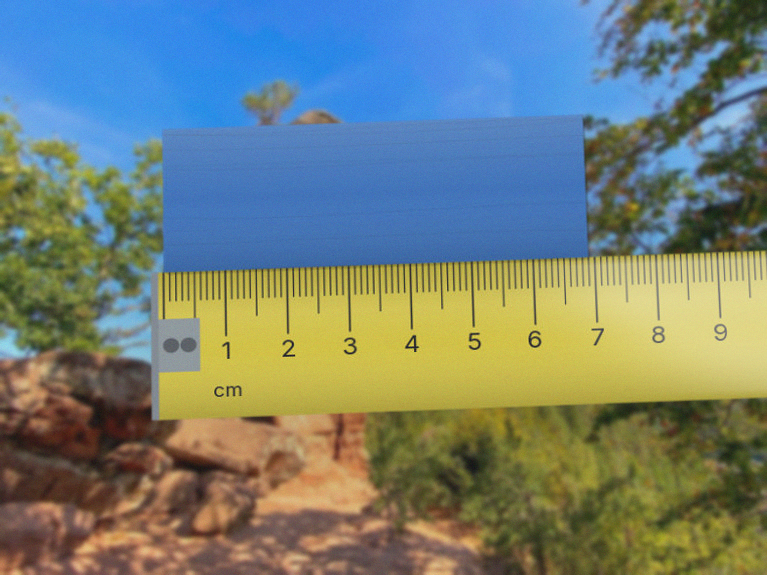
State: 6.9 (cm)
